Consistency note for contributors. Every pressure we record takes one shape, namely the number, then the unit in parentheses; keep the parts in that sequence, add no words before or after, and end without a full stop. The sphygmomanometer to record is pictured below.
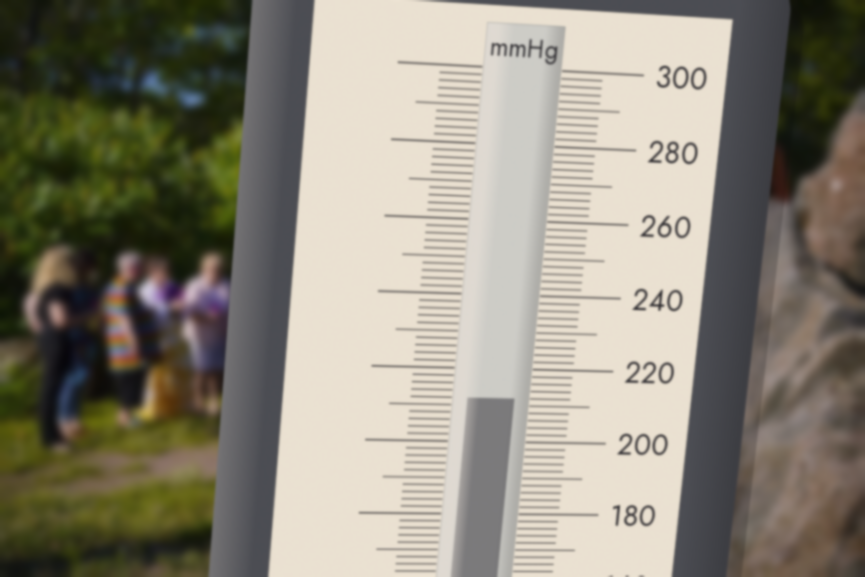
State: 212 (mmHg)
